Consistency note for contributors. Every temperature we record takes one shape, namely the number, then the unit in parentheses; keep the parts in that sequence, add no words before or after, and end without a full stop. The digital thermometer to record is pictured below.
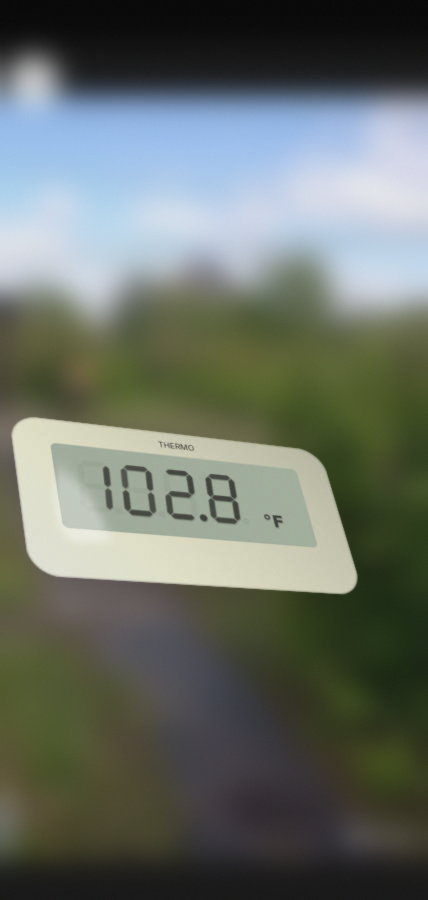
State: 102.8 (°F)
